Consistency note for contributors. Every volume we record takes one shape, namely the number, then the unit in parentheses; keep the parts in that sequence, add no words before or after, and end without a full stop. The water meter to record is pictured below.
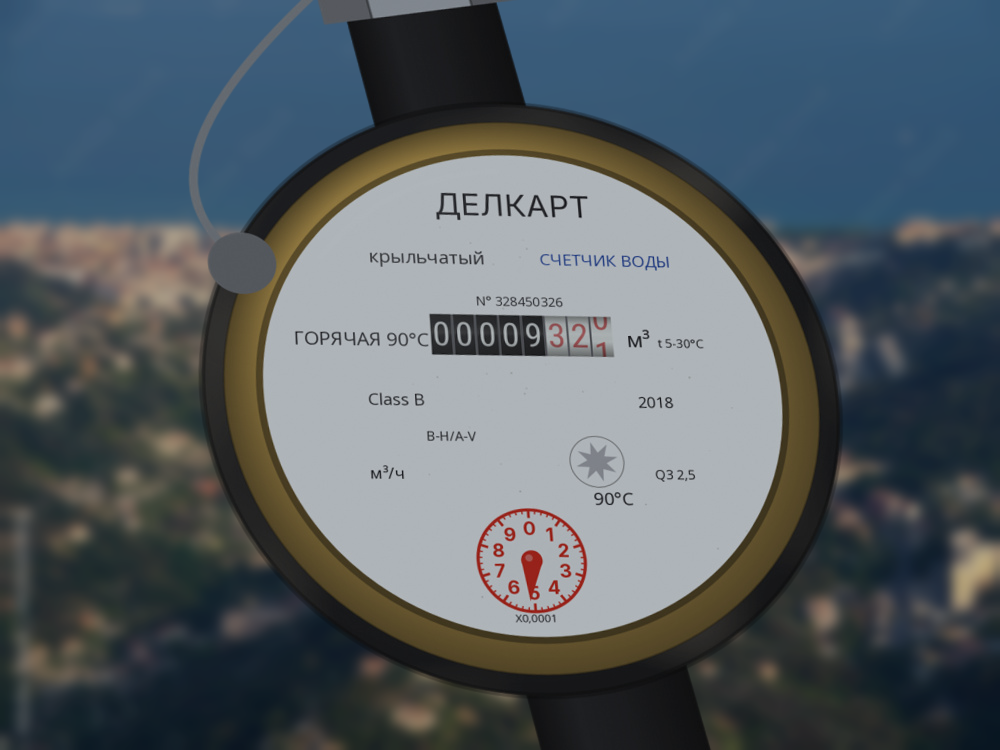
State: 9.3205 (m³)
